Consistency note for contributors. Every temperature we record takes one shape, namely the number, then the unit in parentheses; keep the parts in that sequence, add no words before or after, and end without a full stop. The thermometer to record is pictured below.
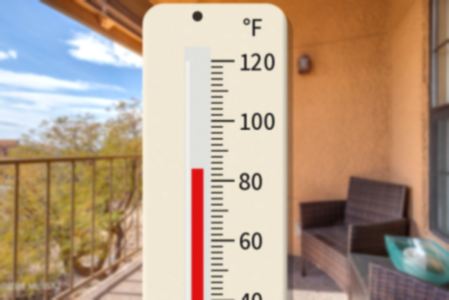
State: 84 (°F)
